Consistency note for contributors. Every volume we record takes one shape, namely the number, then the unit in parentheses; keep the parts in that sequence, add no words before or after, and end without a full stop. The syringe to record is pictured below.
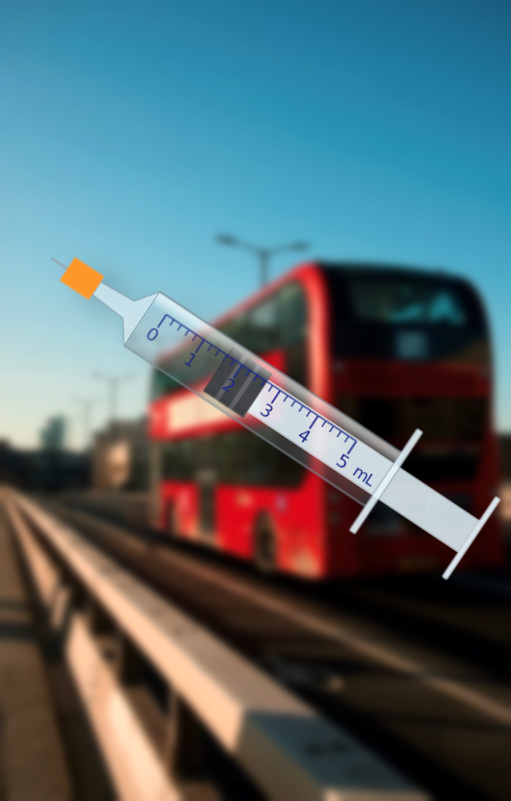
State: 1.6 (mL)
